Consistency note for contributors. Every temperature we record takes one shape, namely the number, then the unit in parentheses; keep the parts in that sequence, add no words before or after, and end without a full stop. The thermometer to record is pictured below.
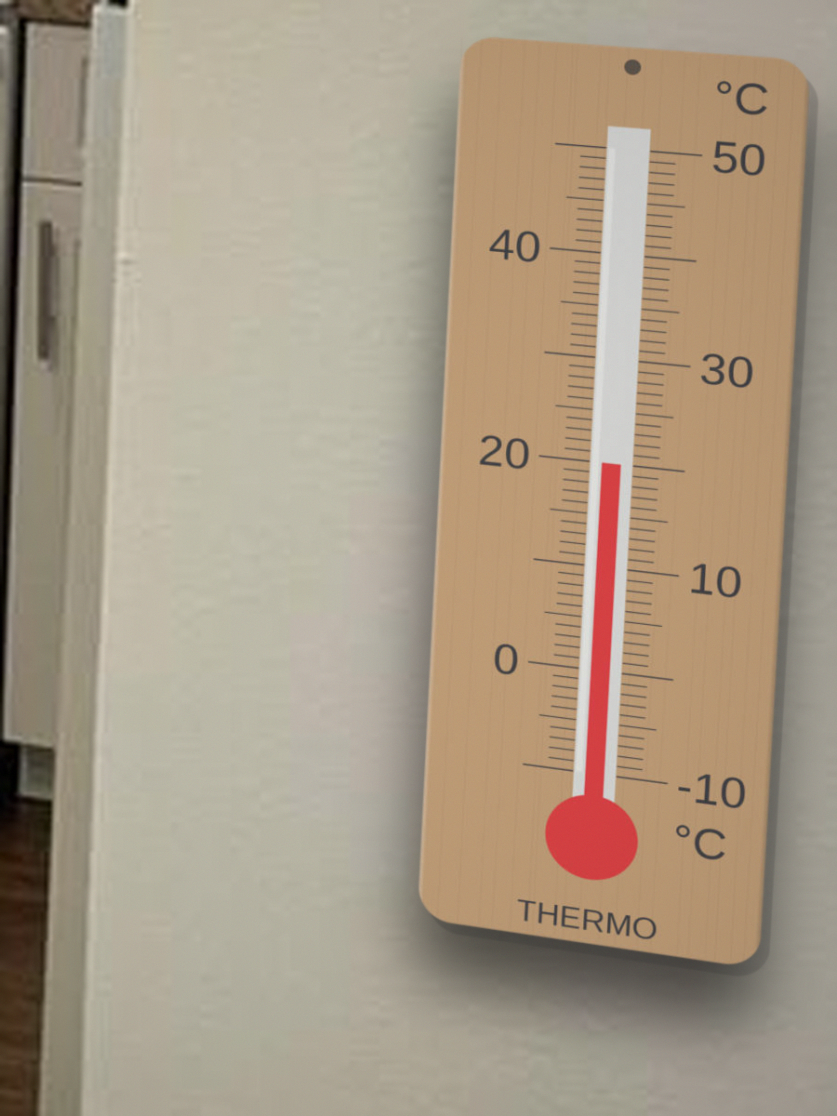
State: 20 (°C)
